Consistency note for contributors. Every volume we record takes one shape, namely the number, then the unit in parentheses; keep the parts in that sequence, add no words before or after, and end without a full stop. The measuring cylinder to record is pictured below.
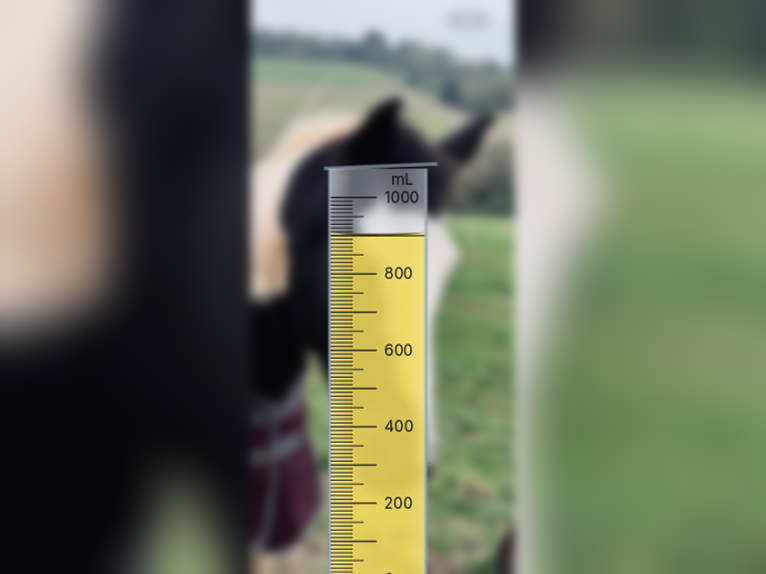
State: 900 (mL)
